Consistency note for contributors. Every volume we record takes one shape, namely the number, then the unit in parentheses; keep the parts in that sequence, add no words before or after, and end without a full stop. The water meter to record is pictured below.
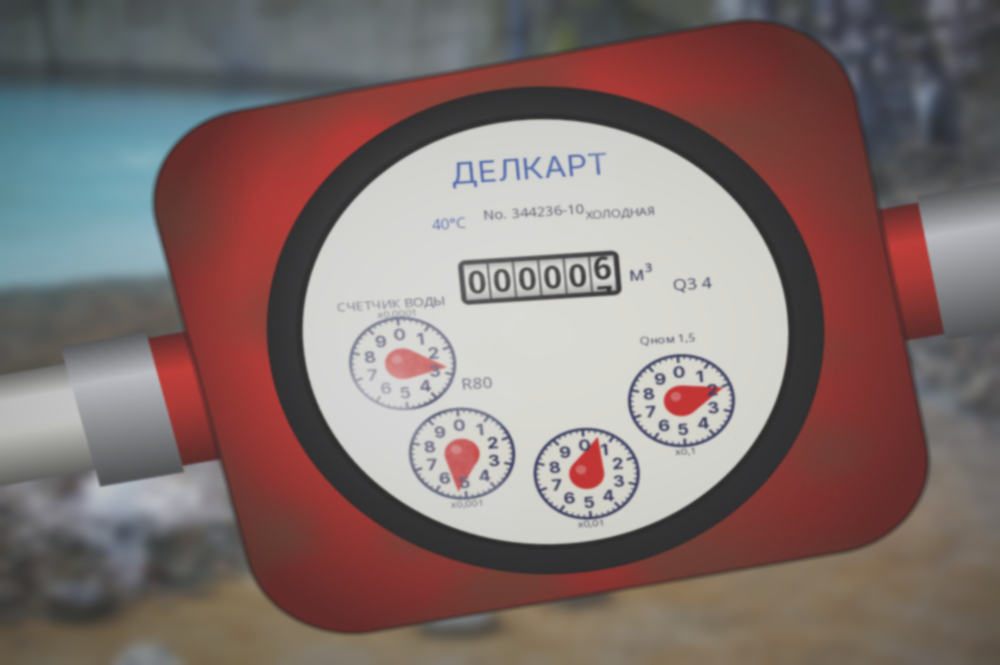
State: 6.2052 (m³)
